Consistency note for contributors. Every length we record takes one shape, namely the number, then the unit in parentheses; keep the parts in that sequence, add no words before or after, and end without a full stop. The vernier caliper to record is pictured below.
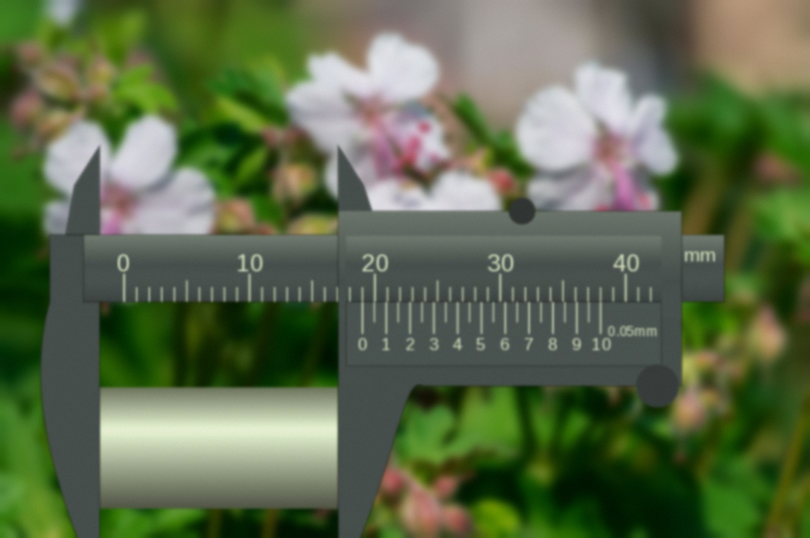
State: 19.0 (mm)
